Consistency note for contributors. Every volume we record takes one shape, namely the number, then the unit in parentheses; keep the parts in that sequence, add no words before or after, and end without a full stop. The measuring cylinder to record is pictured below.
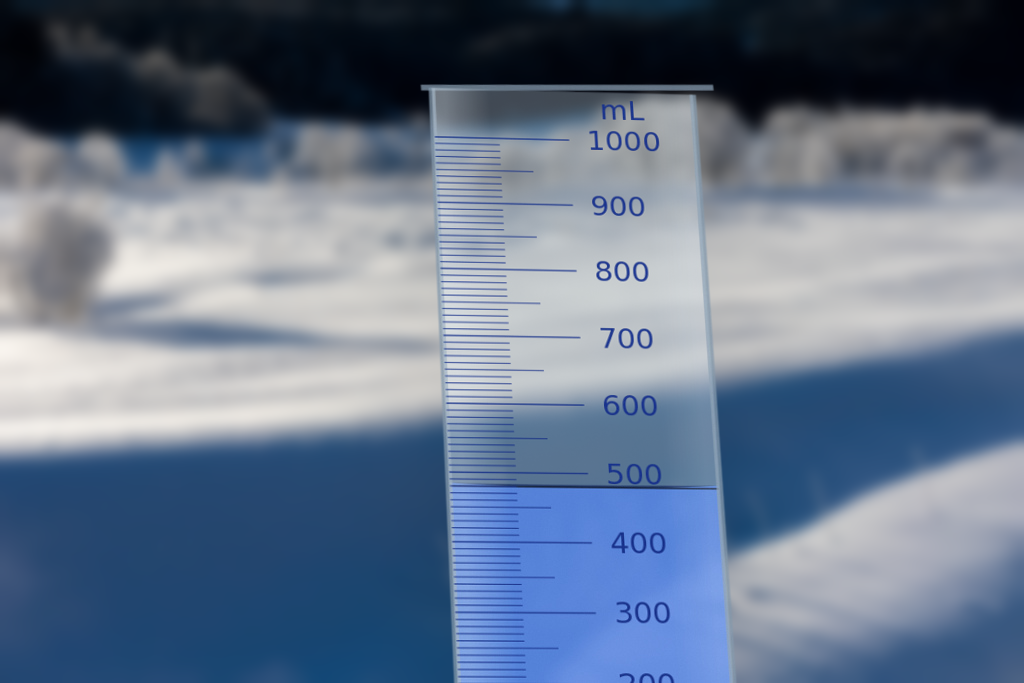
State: 480 (mL)
